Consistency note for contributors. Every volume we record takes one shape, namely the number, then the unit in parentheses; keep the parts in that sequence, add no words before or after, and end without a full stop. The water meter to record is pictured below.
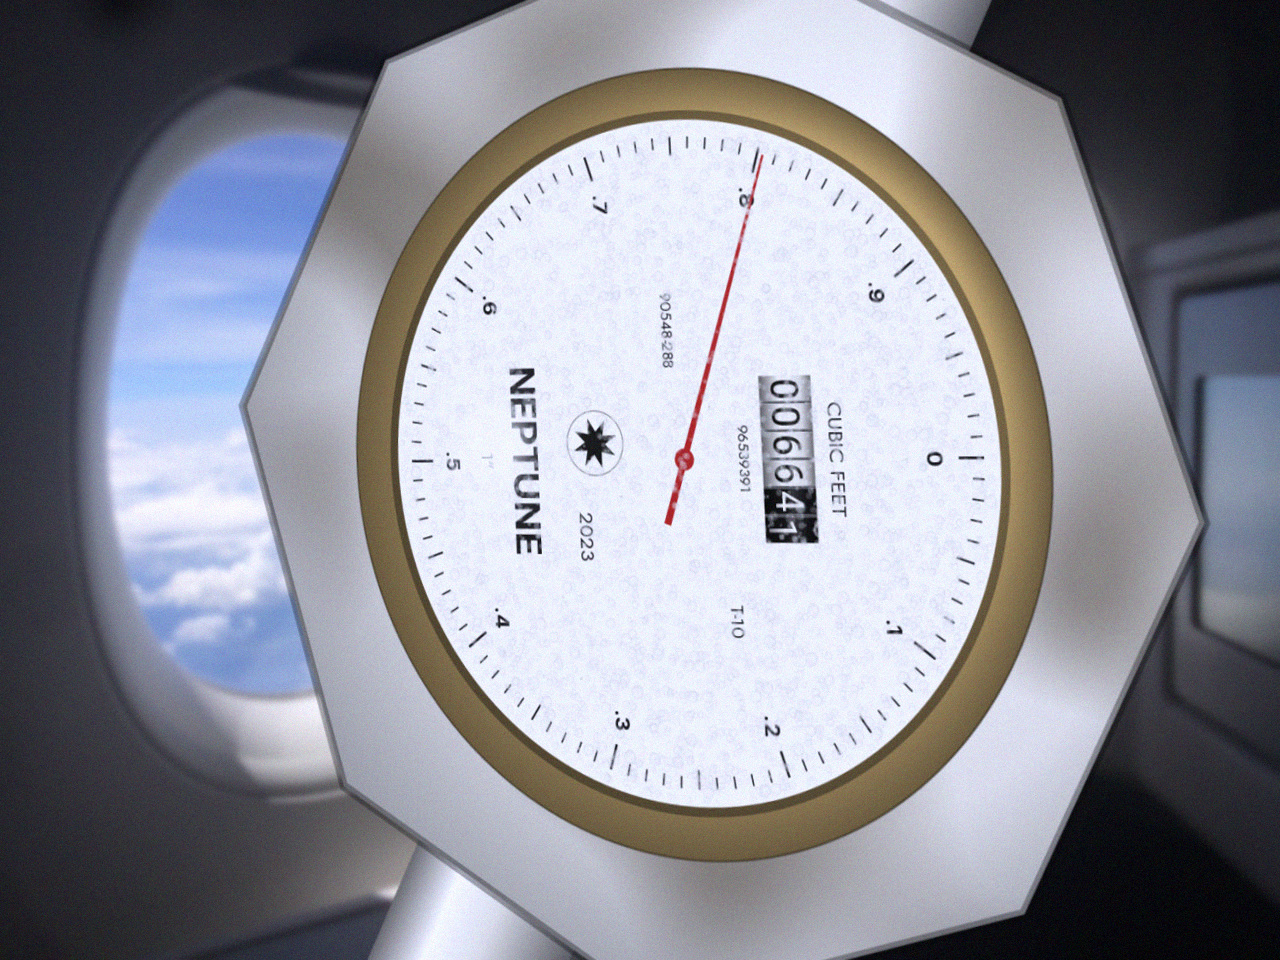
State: 6640.80 (ft³)
